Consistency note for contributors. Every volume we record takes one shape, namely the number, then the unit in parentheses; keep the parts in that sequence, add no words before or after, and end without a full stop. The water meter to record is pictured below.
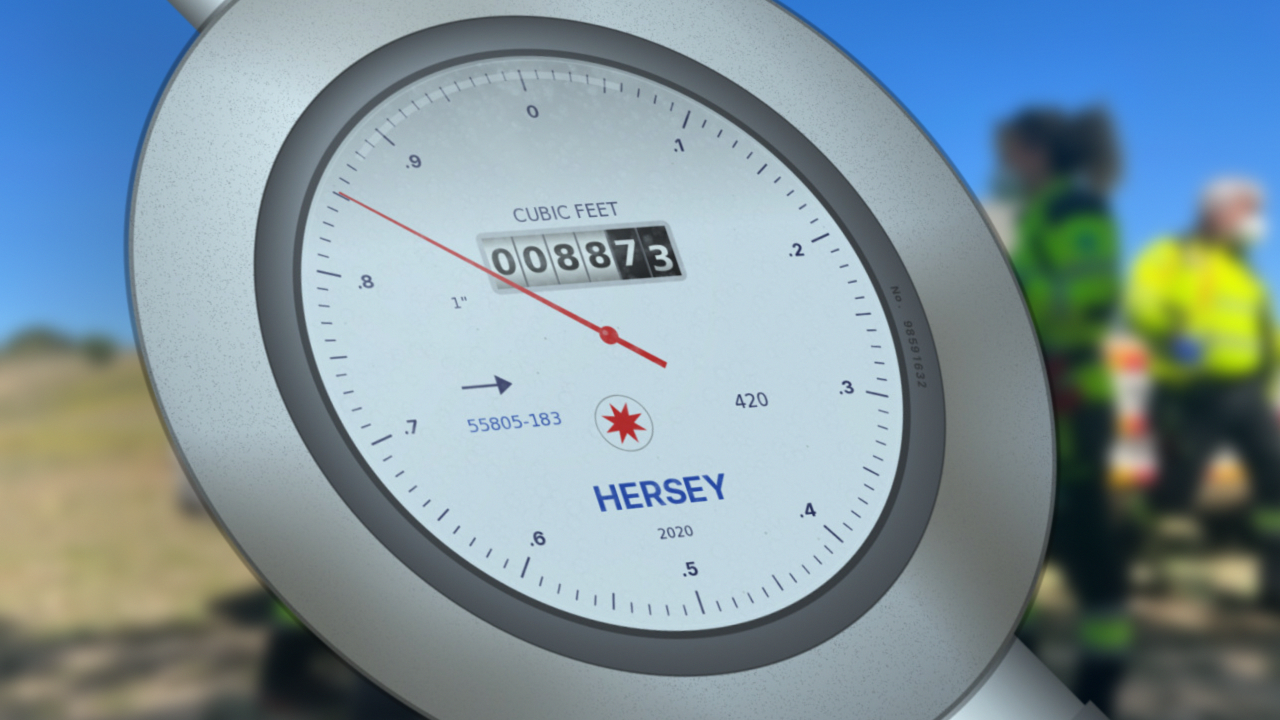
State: 8872.85 (ft³)
